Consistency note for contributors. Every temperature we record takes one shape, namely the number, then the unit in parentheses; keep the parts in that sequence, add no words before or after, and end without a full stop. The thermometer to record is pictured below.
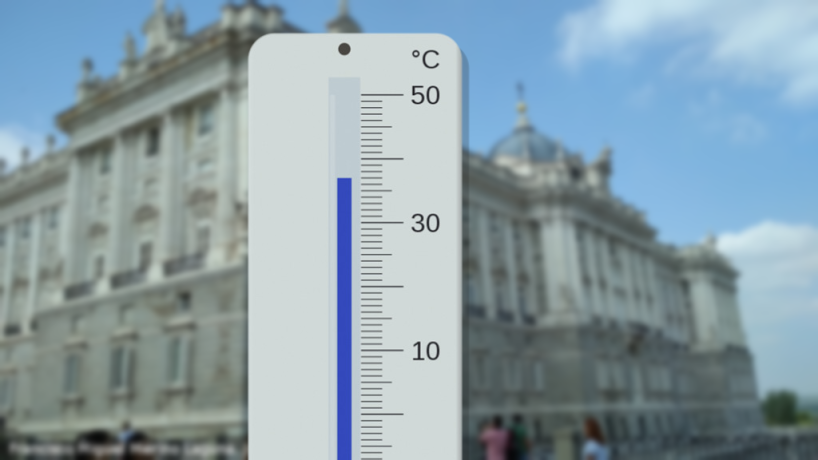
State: 37 (°C)
